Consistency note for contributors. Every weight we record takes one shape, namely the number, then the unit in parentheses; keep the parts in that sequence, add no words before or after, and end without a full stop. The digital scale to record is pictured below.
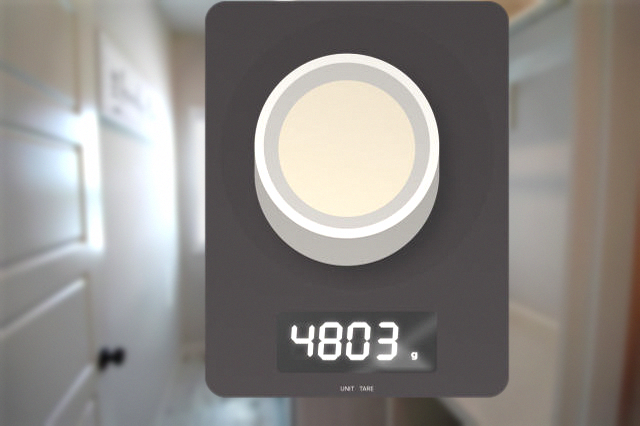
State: 4803 (g)
